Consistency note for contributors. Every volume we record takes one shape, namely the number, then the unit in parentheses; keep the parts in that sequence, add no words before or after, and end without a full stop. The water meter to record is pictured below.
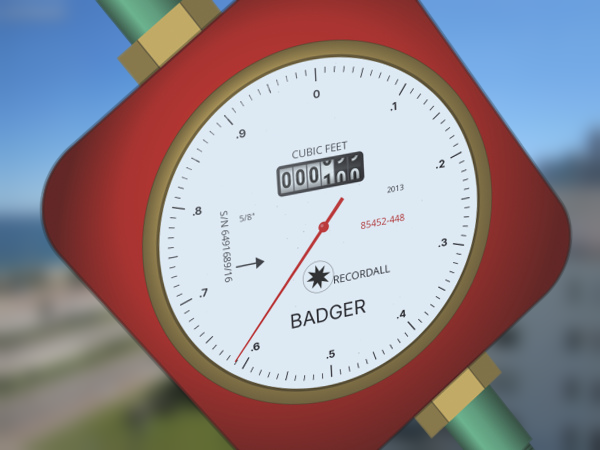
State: 99.61 (ft³)
